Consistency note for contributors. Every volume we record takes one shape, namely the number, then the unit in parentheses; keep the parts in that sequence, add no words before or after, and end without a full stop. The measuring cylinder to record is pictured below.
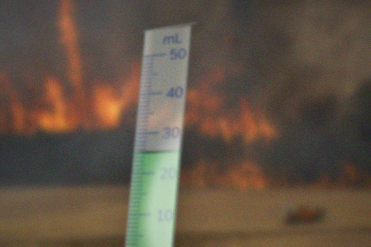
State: 25 (mL)
